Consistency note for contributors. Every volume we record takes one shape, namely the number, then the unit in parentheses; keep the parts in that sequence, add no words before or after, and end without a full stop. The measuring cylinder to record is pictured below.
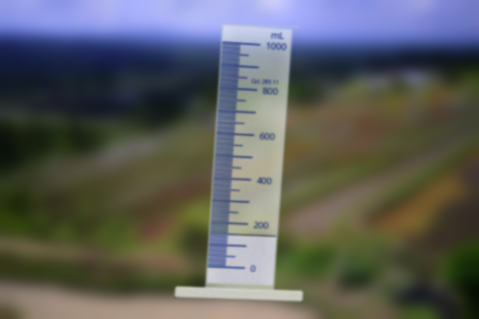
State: 150 (mL)
